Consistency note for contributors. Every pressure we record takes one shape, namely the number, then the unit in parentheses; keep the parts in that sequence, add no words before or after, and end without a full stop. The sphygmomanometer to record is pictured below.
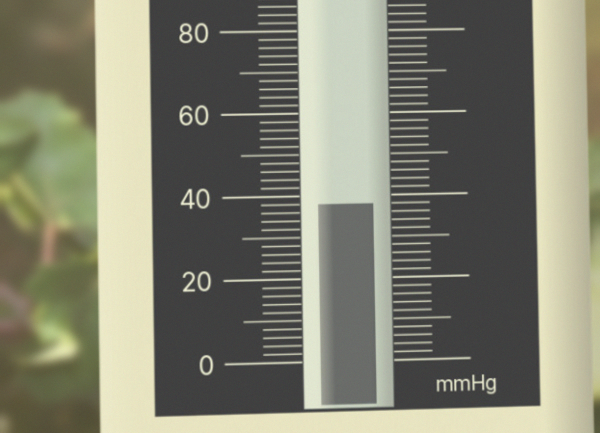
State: 38 (mmHg)
